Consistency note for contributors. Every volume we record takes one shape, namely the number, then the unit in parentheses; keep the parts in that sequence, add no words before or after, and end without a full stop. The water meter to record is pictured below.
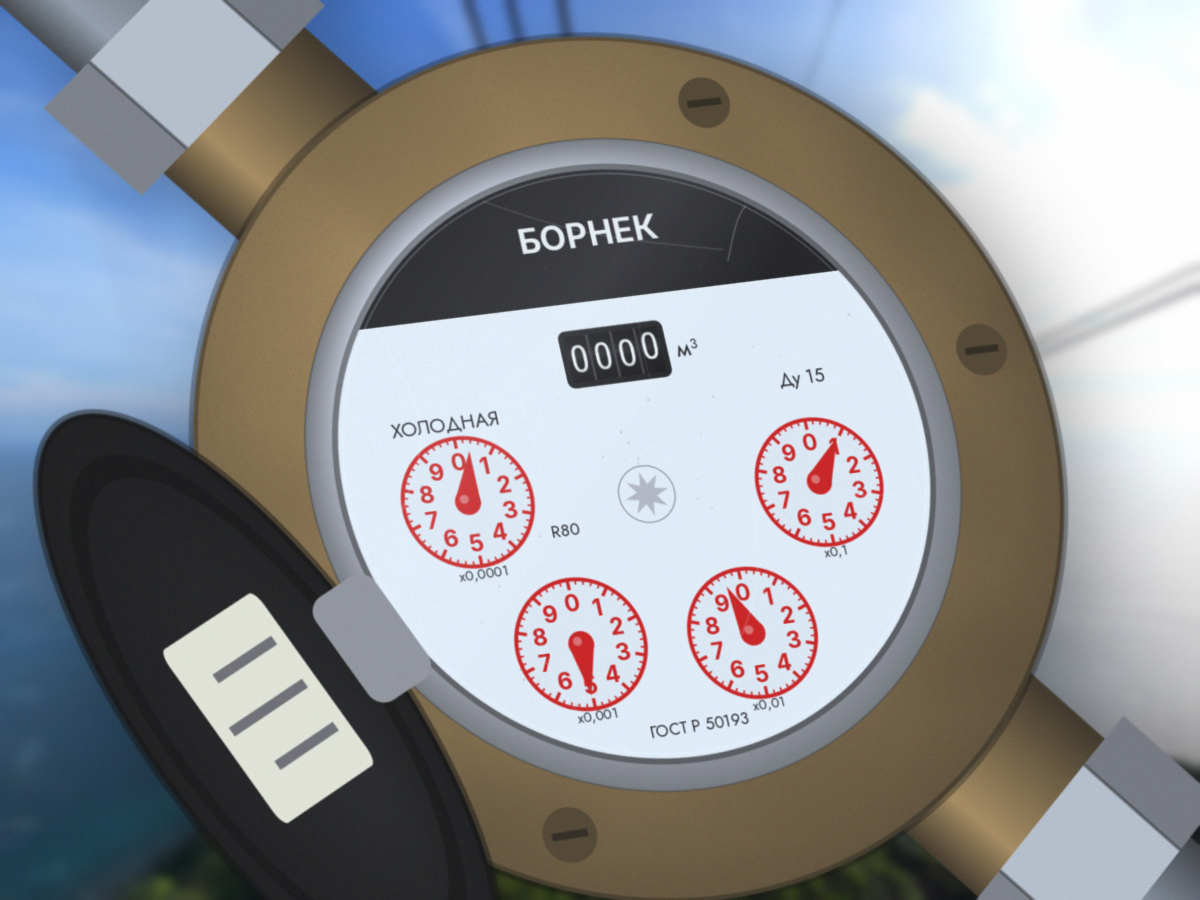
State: 0.0950 (m³)
